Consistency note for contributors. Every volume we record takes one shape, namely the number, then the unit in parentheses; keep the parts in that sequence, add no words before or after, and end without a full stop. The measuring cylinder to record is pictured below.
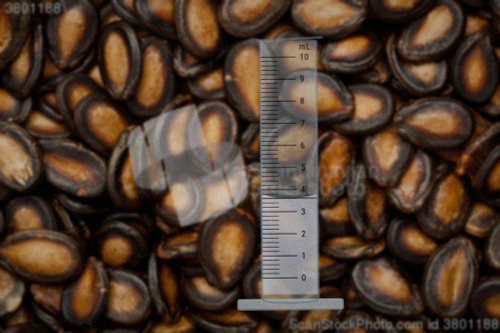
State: 3.6 (mL)
